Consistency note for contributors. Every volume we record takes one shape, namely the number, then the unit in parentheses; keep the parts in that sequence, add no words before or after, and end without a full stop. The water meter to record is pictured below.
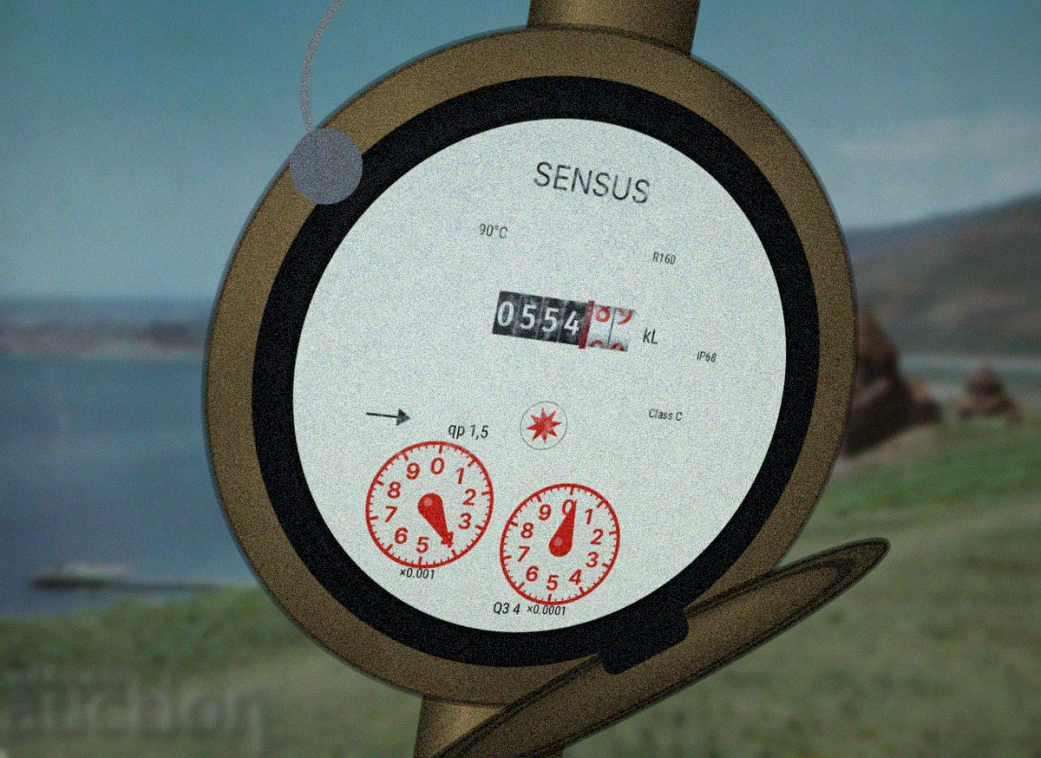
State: 554.8940 (kL)
